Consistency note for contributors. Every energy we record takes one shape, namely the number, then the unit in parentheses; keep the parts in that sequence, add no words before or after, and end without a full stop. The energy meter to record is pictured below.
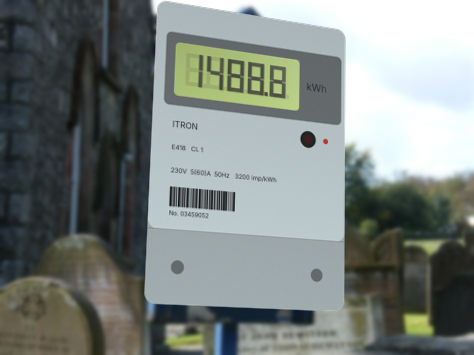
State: 1488.8 (kWh)
